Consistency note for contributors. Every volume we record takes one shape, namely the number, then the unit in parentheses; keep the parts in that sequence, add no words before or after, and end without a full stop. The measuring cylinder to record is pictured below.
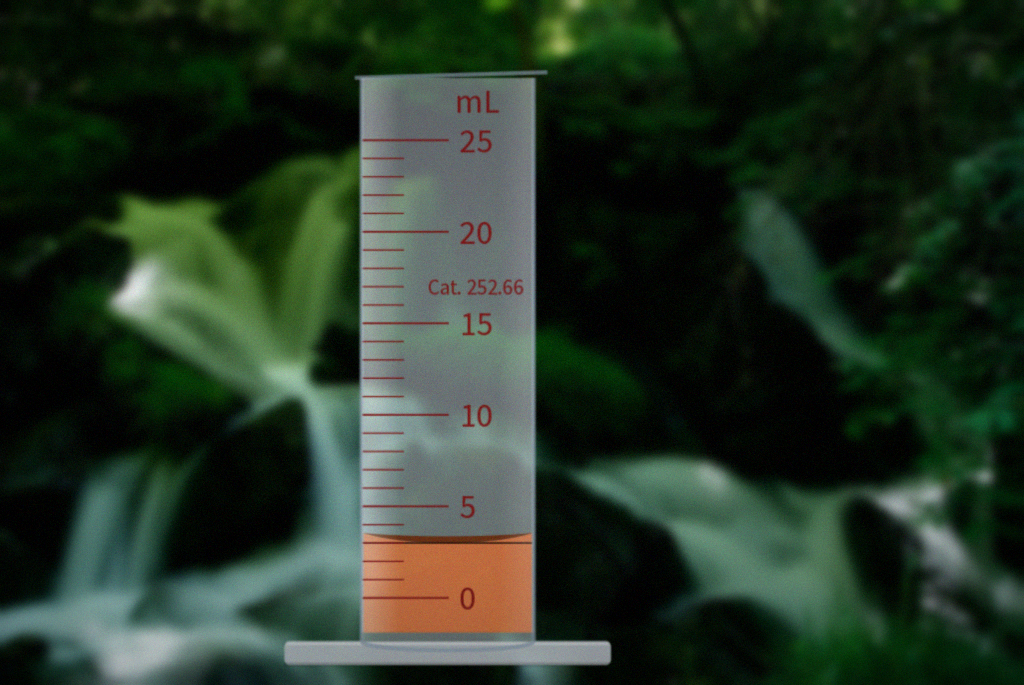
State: 3 (mL)
